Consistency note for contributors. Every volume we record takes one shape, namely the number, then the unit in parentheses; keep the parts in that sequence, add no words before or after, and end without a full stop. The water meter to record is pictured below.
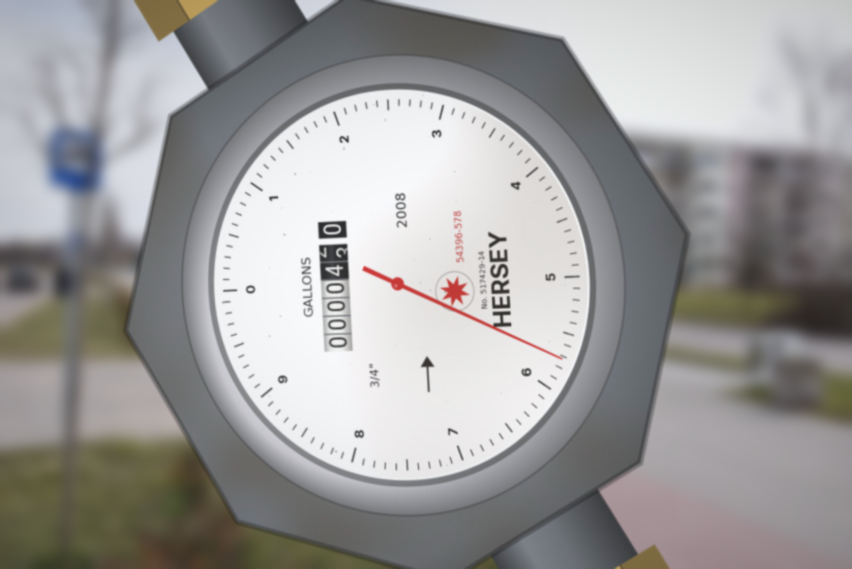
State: 425.7 (gal)
